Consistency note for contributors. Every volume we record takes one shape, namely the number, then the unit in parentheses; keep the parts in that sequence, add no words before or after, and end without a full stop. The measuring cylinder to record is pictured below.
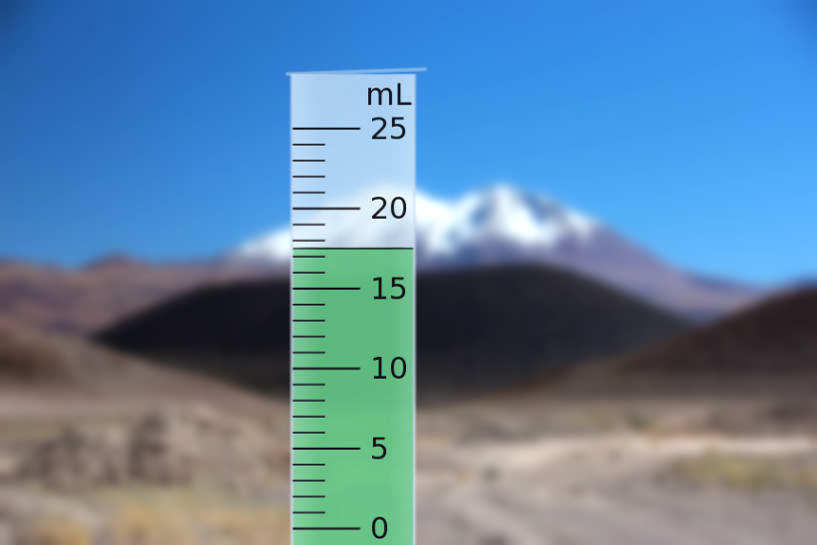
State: 17.5 (mL)
